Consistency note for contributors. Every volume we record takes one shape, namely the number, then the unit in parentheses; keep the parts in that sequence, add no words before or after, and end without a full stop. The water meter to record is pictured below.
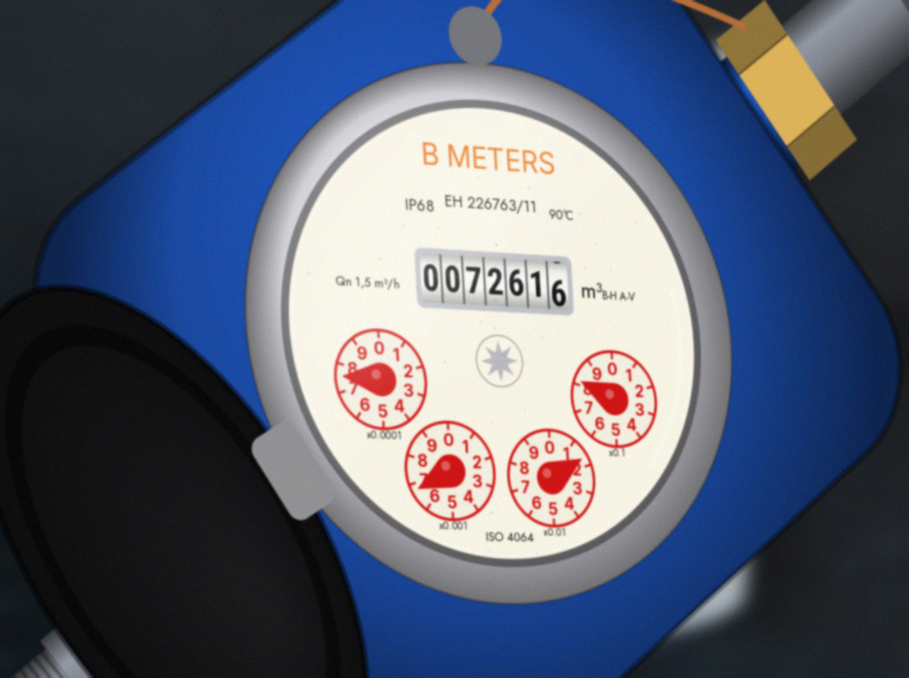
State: 72615.8167 (m³)
